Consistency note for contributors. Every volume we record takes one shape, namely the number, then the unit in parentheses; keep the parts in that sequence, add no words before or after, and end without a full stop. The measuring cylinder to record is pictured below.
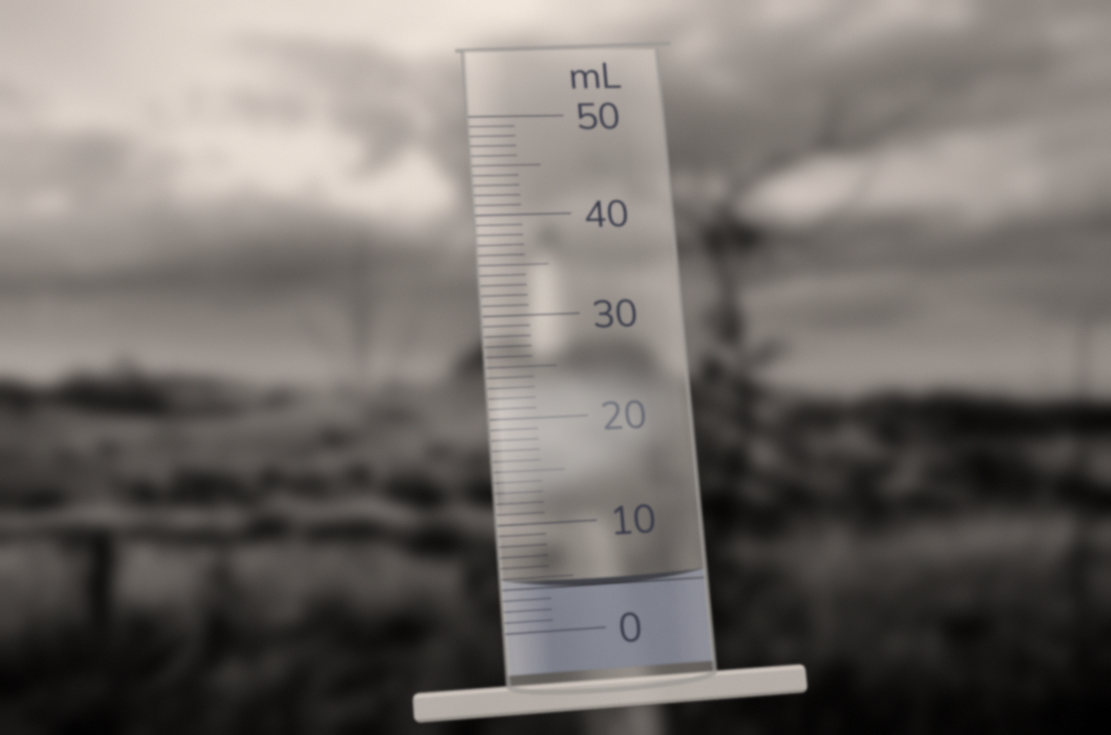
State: 4 (mL)
